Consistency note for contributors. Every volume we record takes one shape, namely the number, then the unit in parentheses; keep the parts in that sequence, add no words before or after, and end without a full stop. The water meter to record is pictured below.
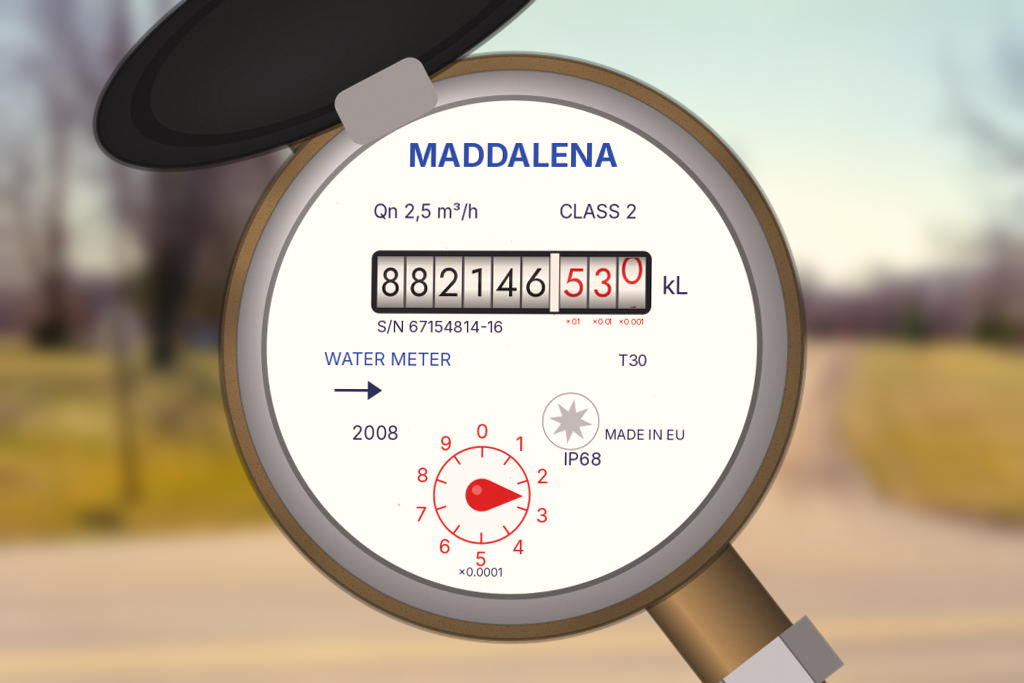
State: 882146.5302 (kL)
